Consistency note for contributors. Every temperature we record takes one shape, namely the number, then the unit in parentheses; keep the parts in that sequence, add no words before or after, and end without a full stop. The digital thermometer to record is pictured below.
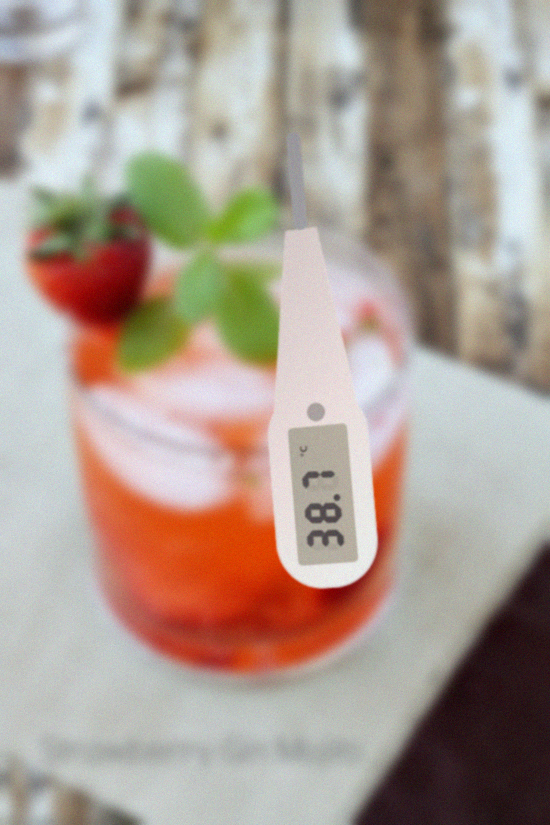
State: 38.7 (°C)
